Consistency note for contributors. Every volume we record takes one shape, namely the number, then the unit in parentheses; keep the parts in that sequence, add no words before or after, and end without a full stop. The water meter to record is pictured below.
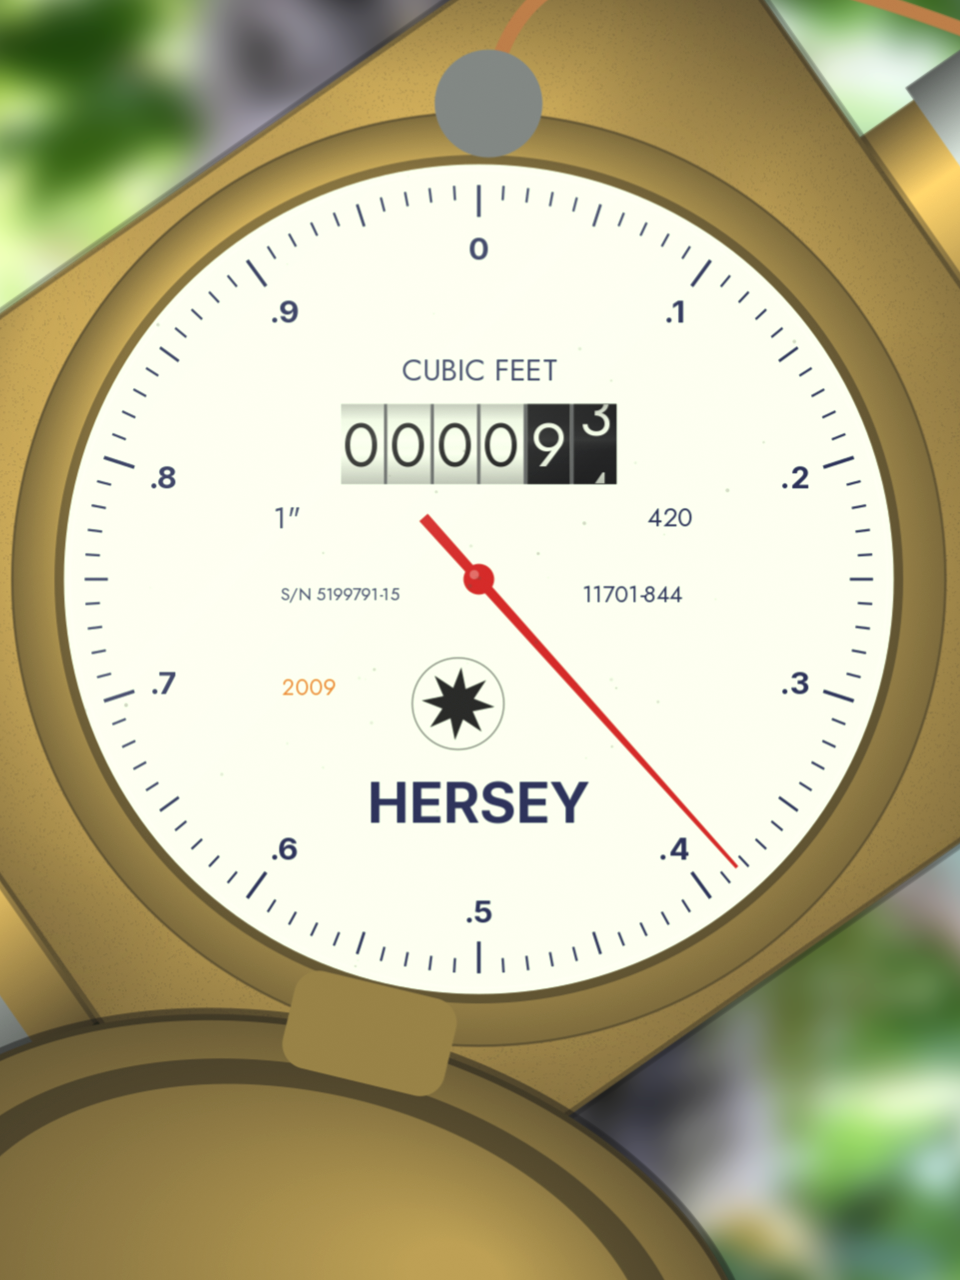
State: 93.38 (ft³)
